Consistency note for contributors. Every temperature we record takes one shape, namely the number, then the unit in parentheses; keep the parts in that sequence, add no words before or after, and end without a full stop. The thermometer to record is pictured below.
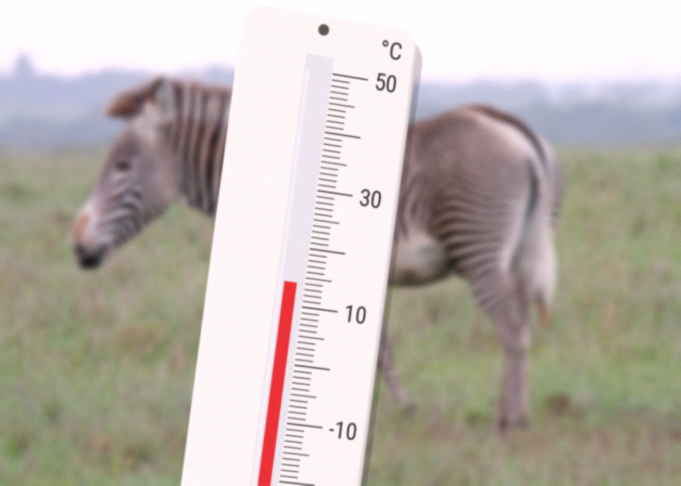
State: 14 (°C)
